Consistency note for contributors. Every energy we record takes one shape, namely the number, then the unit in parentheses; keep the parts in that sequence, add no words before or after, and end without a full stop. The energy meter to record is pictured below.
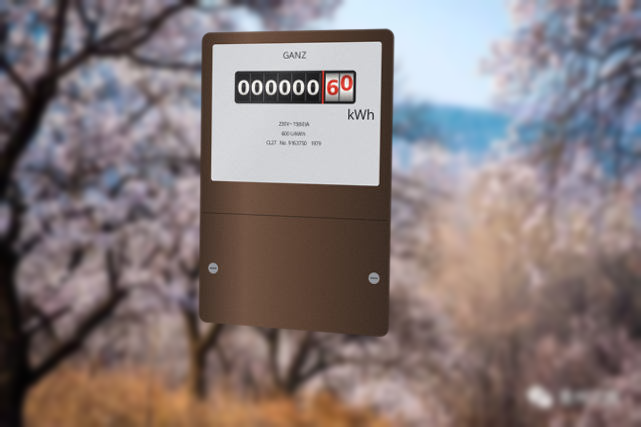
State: 0.60 (kWh)
